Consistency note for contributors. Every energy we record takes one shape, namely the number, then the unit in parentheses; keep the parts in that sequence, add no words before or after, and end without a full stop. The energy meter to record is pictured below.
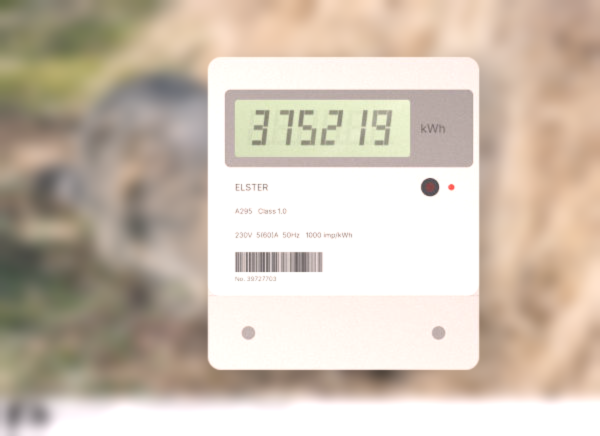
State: 375219 (kWh)
